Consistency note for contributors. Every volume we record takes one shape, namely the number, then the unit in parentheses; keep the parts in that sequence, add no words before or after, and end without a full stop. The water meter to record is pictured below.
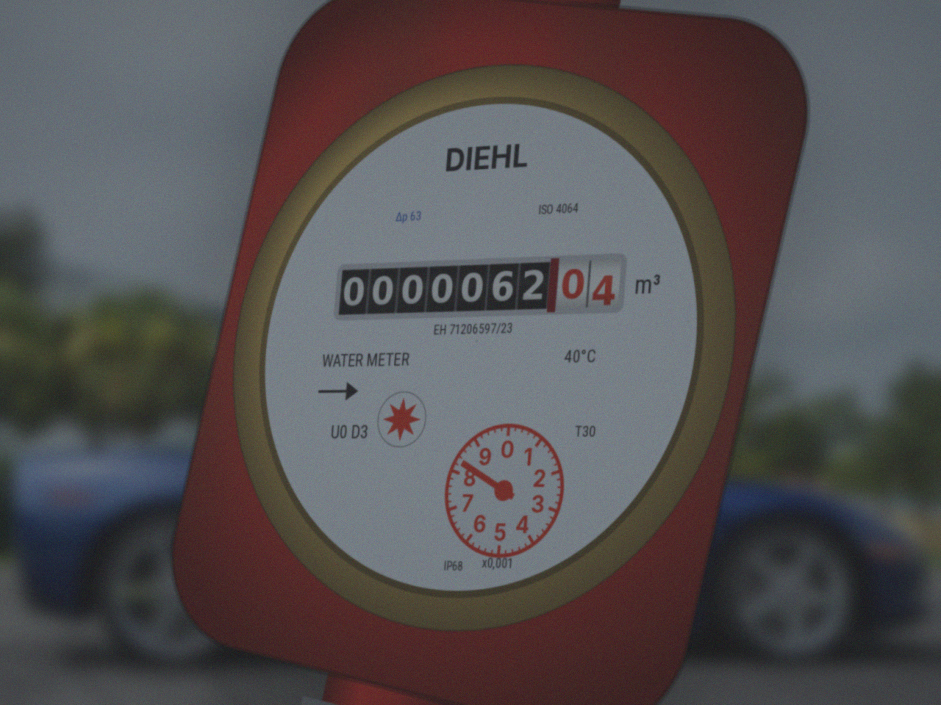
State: 62.038 (m³)
